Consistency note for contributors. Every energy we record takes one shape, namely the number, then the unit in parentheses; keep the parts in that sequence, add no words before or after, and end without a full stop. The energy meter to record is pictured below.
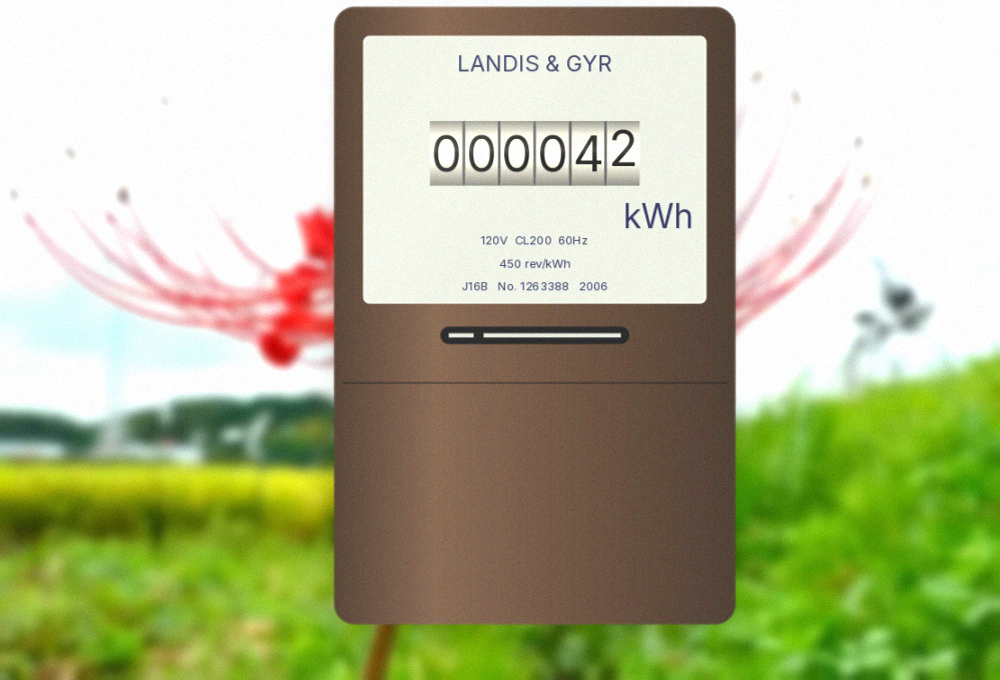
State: 42 (kWh)
